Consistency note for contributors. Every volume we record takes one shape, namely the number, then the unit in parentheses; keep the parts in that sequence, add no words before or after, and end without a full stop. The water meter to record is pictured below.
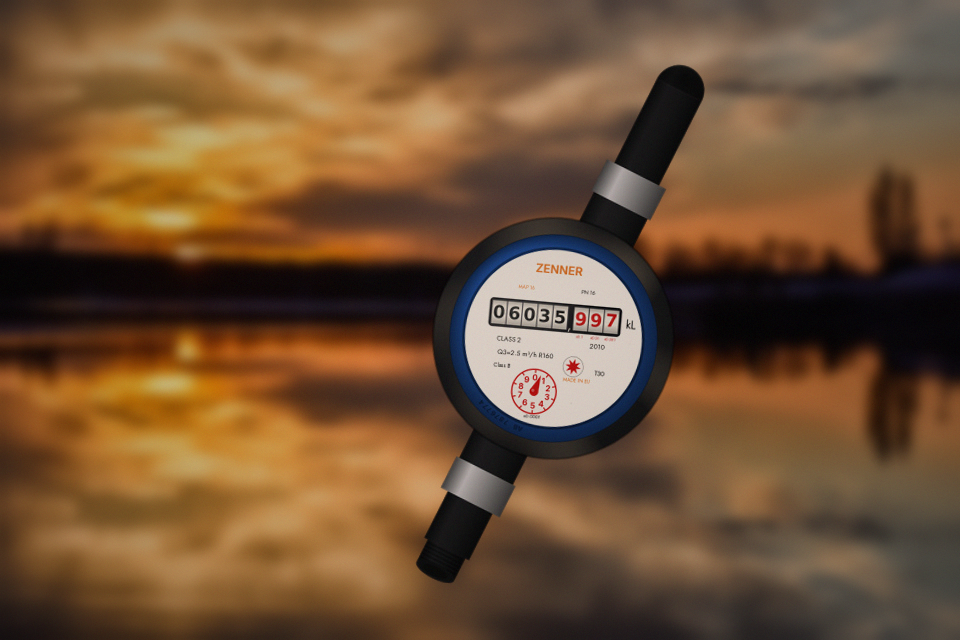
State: 6035.9970 (kL)
